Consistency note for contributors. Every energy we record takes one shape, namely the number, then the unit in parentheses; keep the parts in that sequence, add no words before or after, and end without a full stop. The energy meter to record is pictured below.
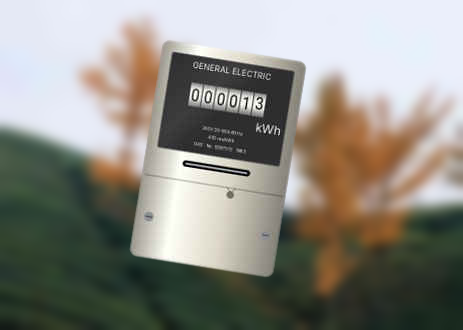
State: 13 (kWh)
